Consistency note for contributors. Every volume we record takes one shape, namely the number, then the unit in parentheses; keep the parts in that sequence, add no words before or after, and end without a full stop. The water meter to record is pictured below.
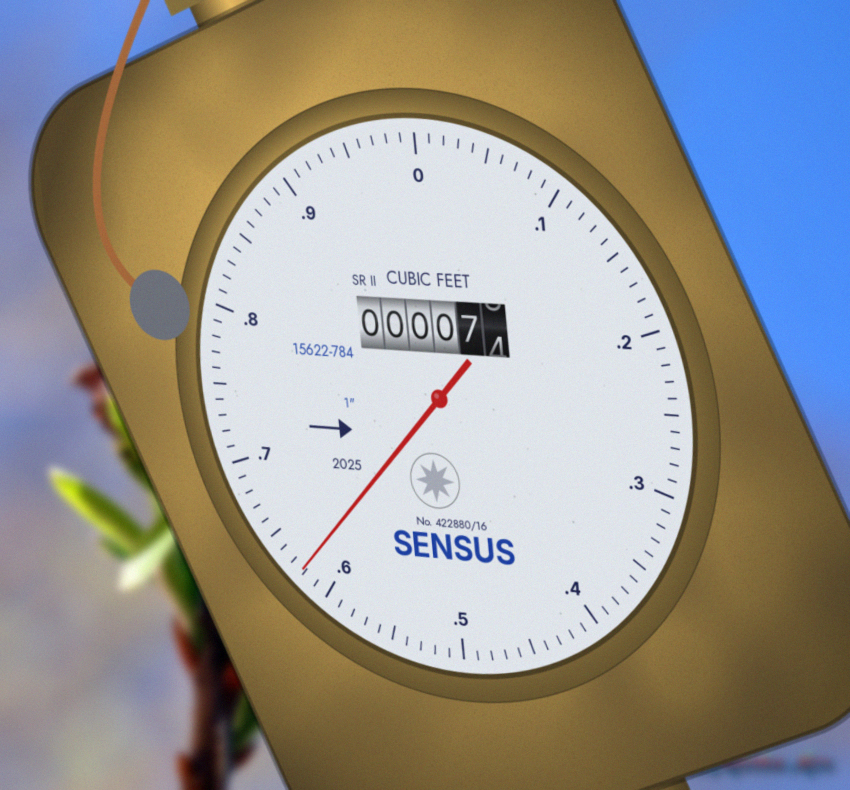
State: 73.62 (ft³)
